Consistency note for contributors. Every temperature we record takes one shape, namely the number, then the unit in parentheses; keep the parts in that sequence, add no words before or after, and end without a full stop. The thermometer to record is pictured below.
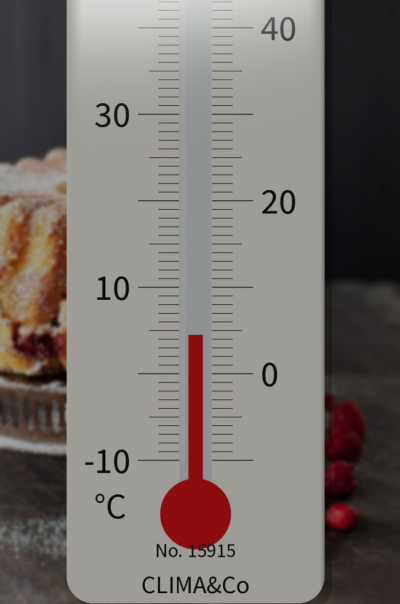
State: 4.5 (°C)
